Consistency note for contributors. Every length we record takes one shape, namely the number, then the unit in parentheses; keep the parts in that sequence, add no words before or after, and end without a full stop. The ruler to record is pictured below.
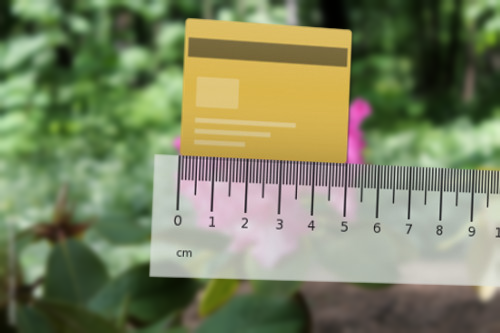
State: 5 (cm)
